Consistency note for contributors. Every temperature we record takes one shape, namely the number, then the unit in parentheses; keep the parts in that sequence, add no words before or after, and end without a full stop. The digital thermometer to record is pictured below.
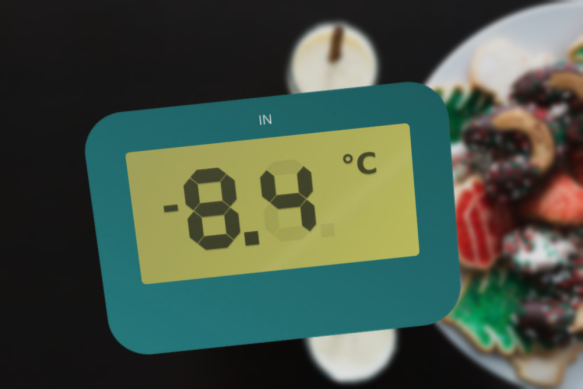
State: -8.4 (°C)
